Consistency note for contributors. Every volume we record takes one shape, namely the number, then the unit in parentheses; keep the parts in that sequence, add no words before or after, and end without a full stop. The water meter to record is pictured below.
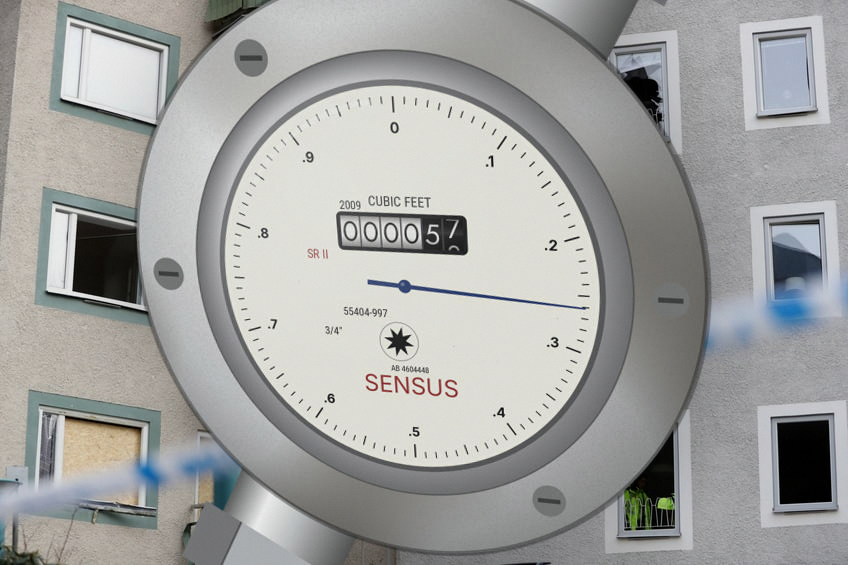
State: 57.26 (ft³)
